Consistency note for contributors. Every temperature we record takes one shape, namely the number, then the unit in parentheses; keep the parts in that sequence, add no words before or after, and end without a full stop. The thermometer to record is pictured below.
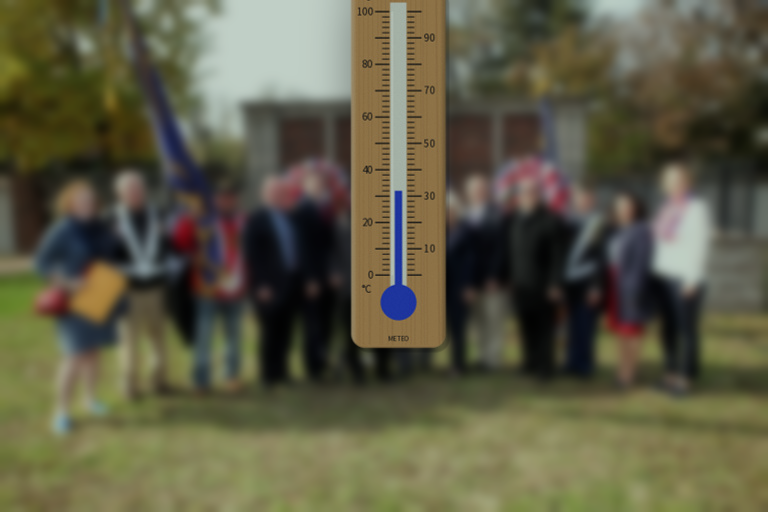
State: 32 (°C)
